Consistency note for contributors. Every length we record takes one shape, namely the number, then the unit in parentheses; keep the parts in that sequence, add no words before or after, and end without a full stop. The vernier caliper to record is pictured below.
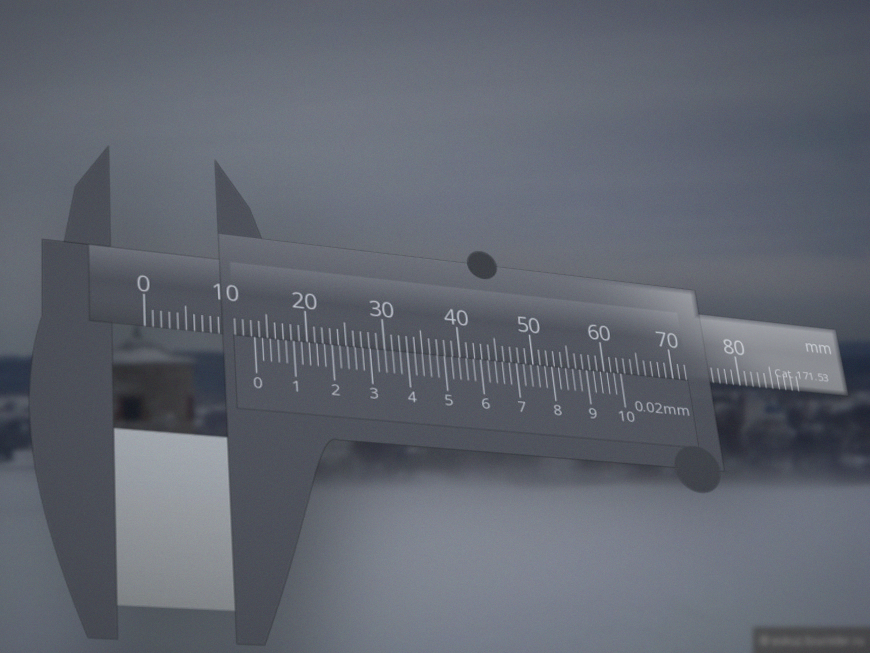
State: 13.4 (mm)
